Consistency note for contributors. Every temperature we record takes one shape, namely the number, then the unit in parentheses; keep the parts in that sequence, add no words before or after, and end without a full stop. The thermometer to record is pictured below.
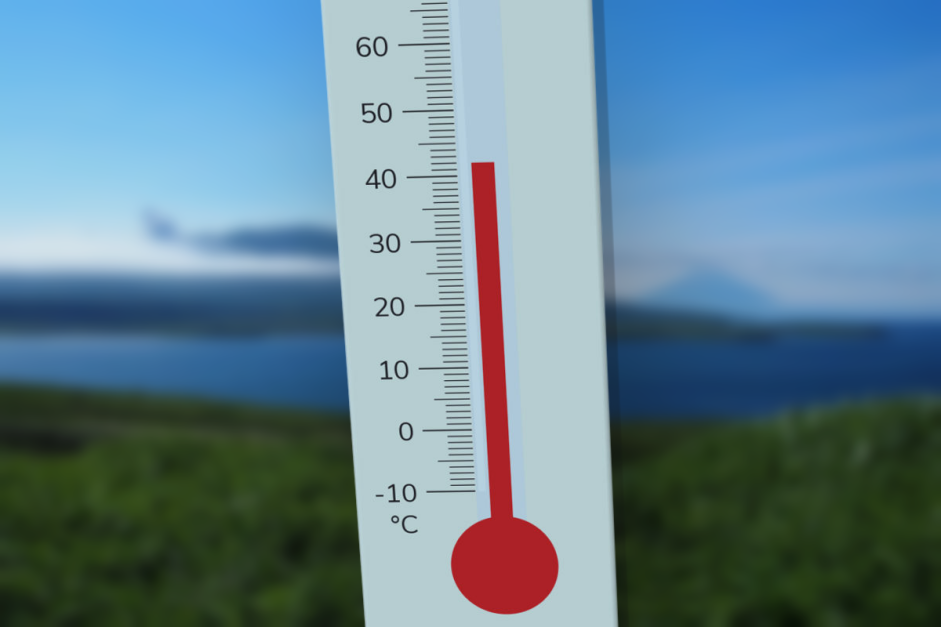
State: 42 (°C)
